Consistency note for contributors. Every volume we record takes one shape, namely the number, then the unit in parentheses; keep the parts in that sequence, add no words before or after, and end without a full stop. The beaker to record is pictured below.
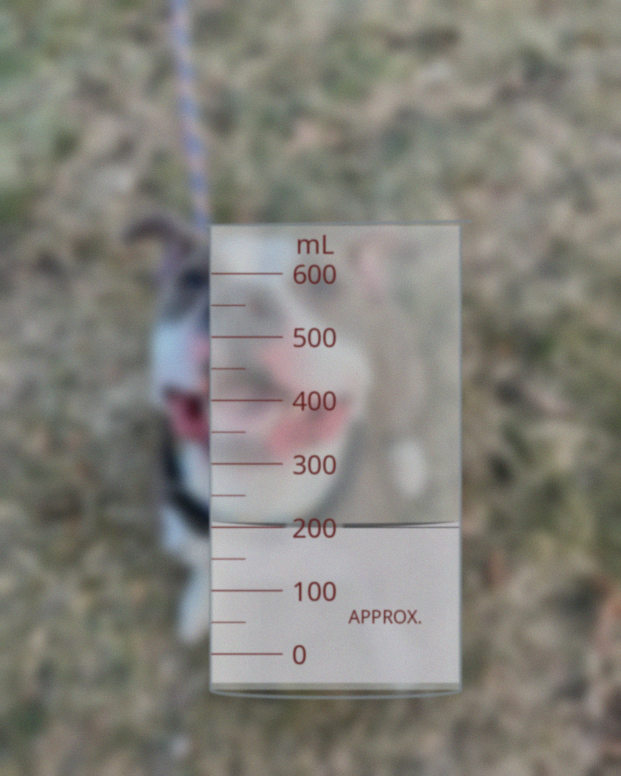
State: 200 (mL)
